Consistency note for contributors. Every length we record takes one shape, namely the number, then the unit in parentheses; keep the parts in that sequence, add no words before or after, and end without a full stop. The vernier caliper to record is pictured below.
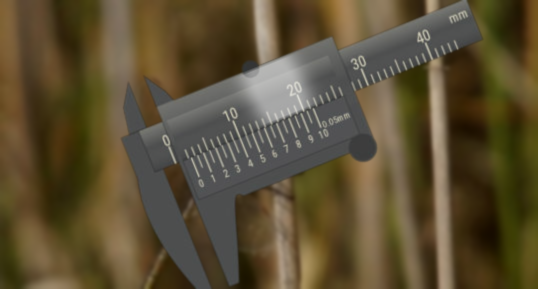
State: 2.4 (mm)
